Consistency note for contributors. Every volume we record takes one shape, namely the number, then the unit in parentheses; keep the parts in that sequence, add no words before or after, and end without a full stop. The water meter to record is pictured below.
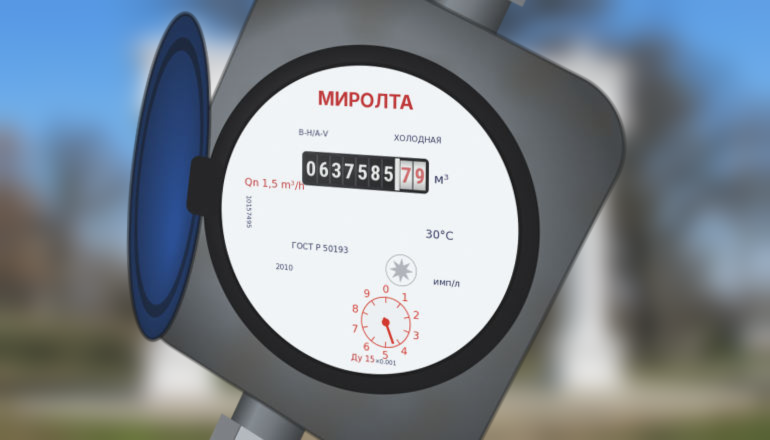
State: 637585.794 (m³)
